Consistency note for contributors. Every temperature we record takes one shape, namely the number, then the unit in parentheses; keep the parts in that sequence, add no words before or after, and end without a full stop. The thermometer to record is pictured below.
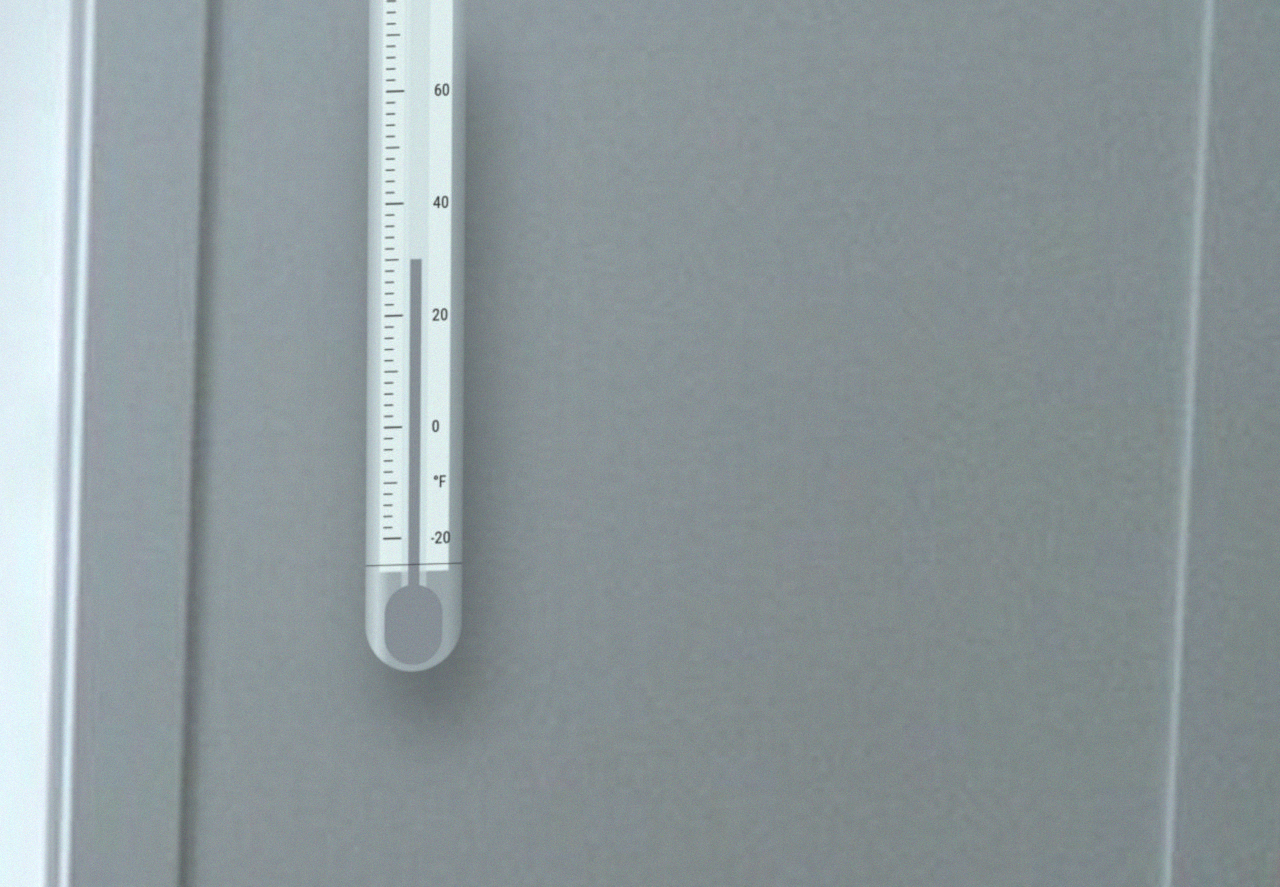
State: 30 (°F)
